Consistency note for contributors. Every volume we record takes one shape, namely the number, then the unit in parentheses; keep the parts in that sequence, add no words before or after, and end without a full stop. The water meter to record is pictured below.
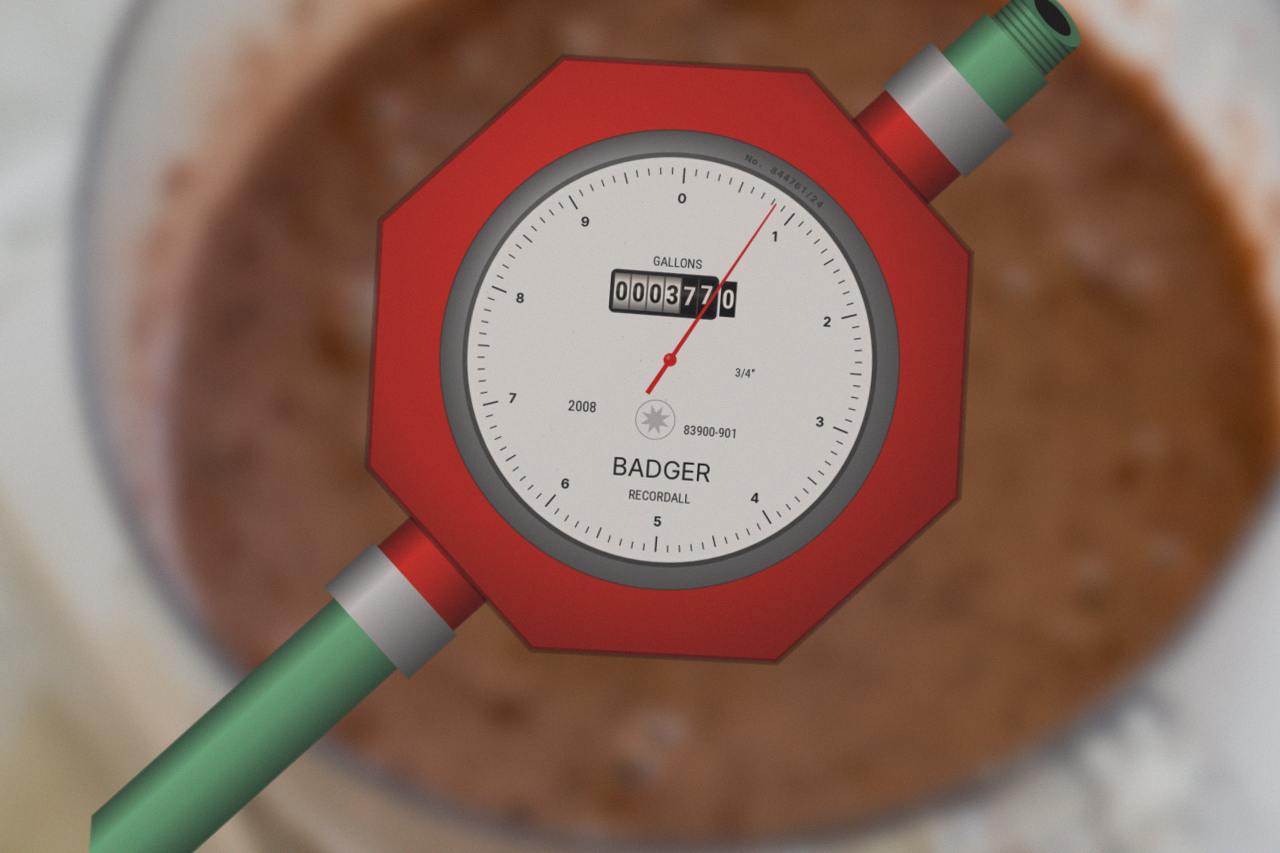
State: 3770.8 (gal)
